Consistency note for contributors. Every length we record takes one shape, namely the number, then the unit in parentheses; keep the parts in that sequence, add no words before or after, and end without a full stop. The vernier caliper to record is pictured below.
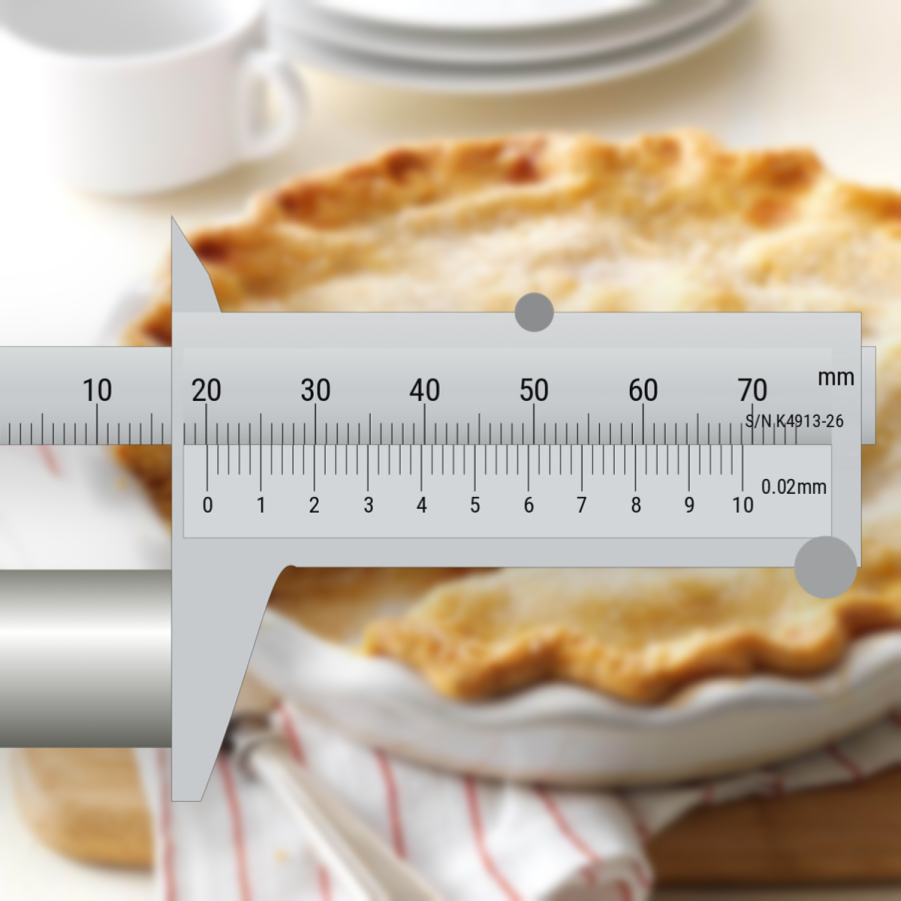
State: 20.1 (mm)
